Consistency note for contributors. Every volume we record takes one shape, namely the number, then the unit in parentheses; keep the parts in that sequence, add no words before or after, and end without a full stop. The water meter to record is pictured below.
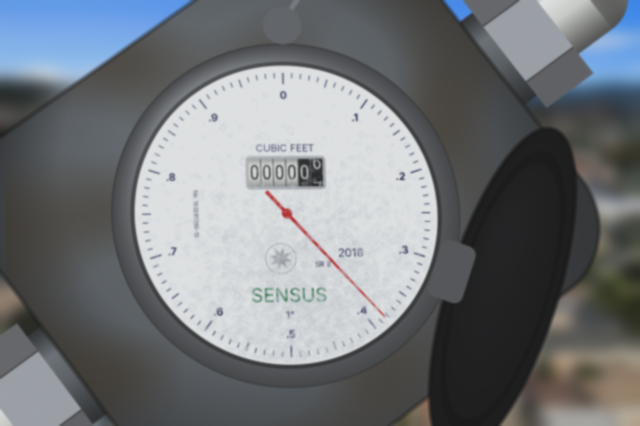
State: 6.38 (ft³)
